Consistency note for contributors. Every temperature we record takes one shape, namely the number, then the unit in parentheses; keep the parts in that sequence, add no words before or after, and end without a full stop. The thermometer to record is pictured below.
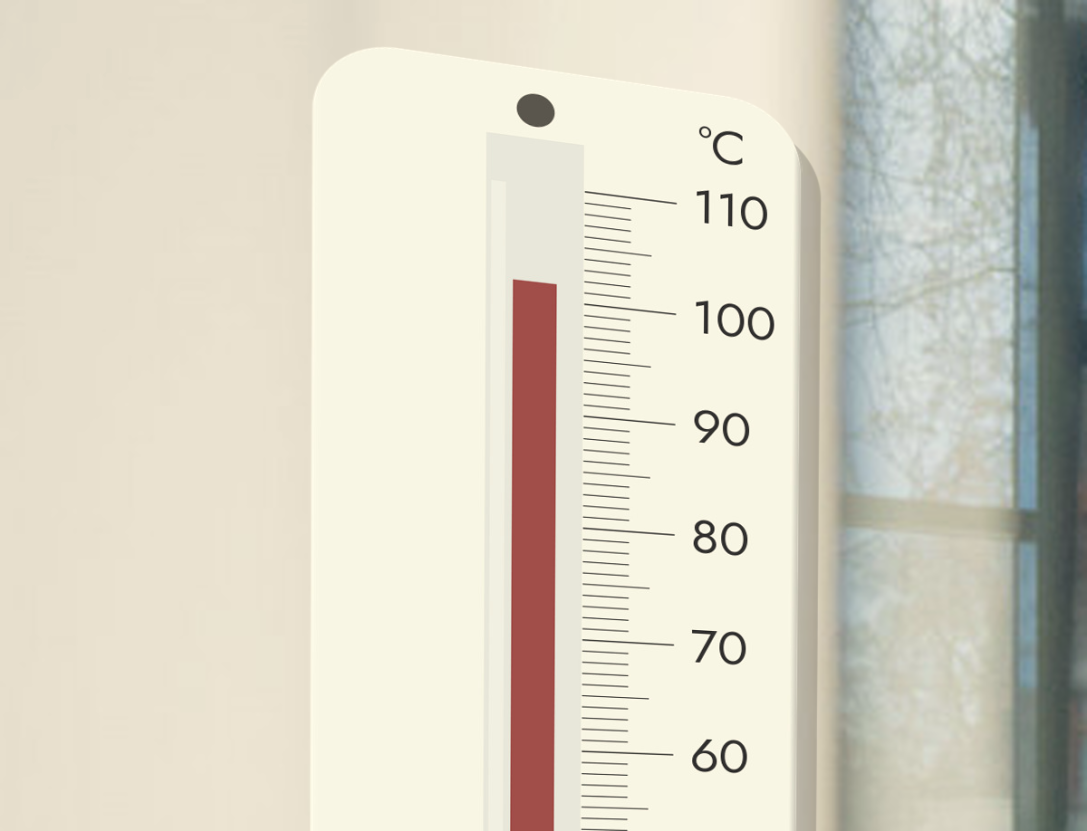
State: 101.5 (°C)
